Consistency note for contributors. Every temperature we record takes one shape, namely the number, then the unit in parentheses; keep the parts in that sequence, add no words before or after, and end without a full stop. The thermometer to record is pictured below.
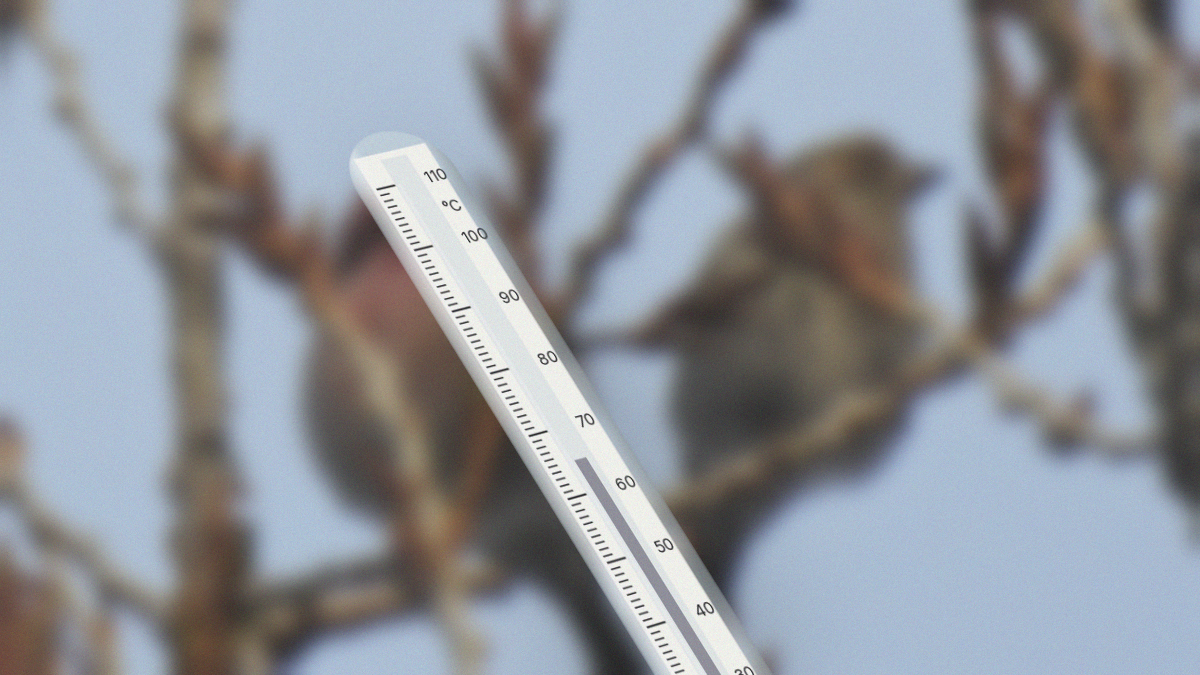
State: 65 (°C)
